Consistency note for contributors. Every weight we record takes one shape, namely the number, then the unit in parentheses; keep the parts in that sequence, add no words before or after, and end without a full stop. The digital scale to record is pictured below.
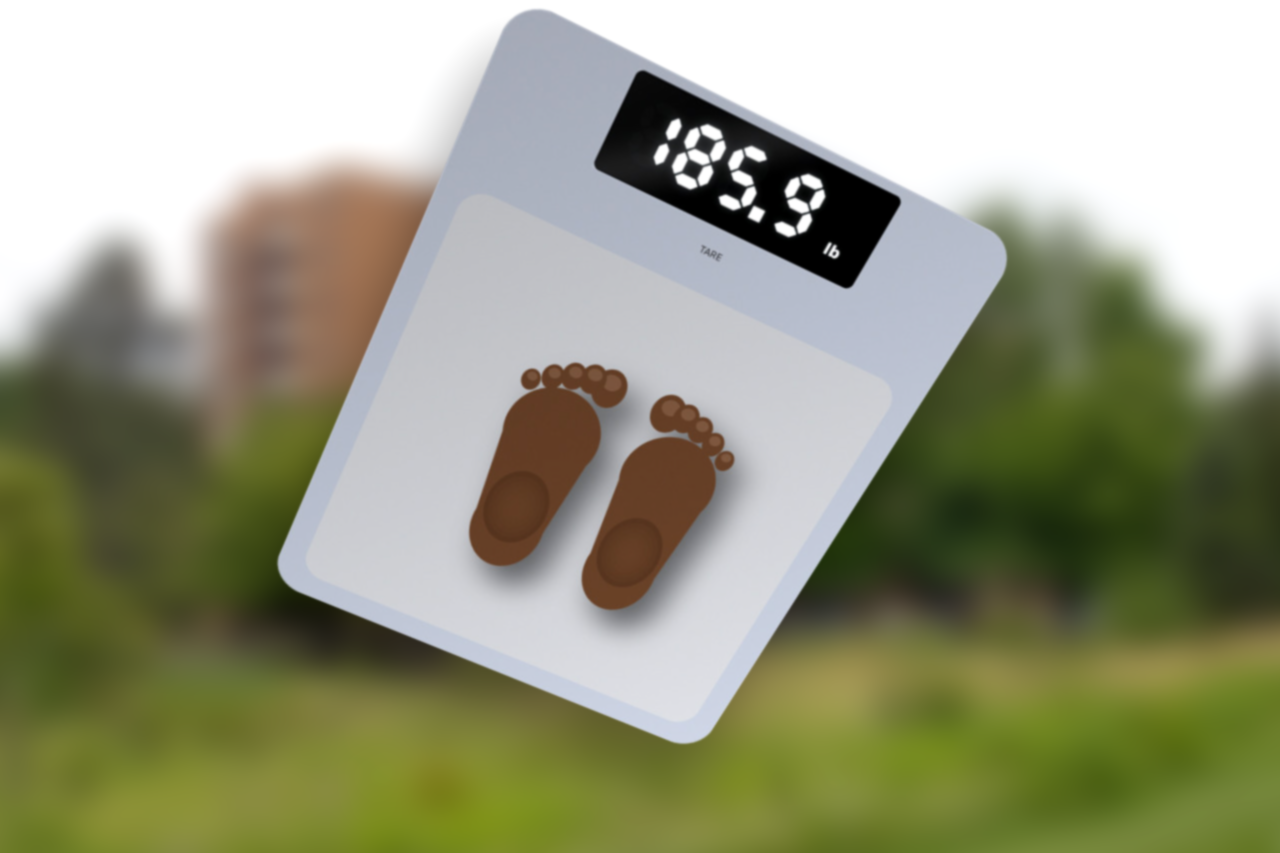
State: 185.9 (lb)
